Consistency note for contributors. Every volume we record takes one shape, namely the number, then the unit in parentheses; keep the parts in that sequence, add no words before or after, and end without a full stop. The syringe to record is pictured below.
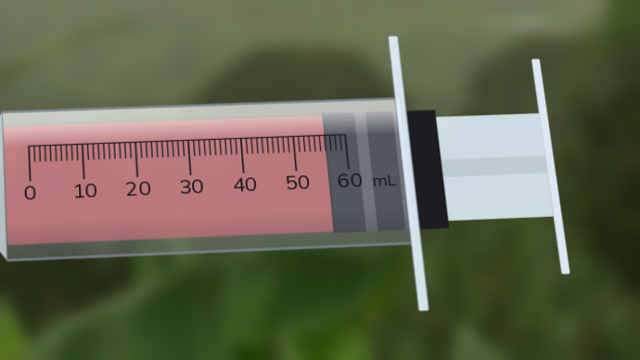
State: 56 (mL)
